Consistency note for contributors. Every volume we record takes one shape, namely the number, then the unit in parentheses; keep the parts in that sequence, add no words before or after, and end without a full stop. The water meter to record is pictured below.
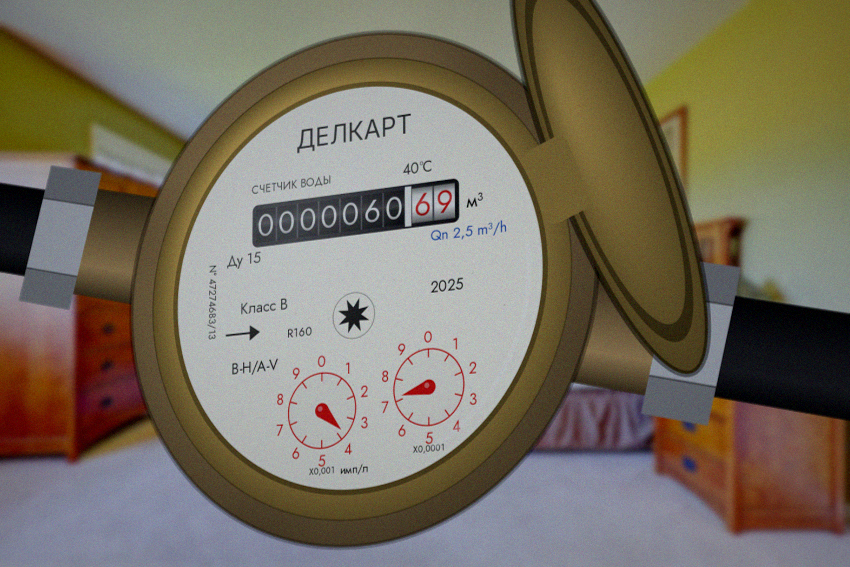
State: 60.6937 (m³)
